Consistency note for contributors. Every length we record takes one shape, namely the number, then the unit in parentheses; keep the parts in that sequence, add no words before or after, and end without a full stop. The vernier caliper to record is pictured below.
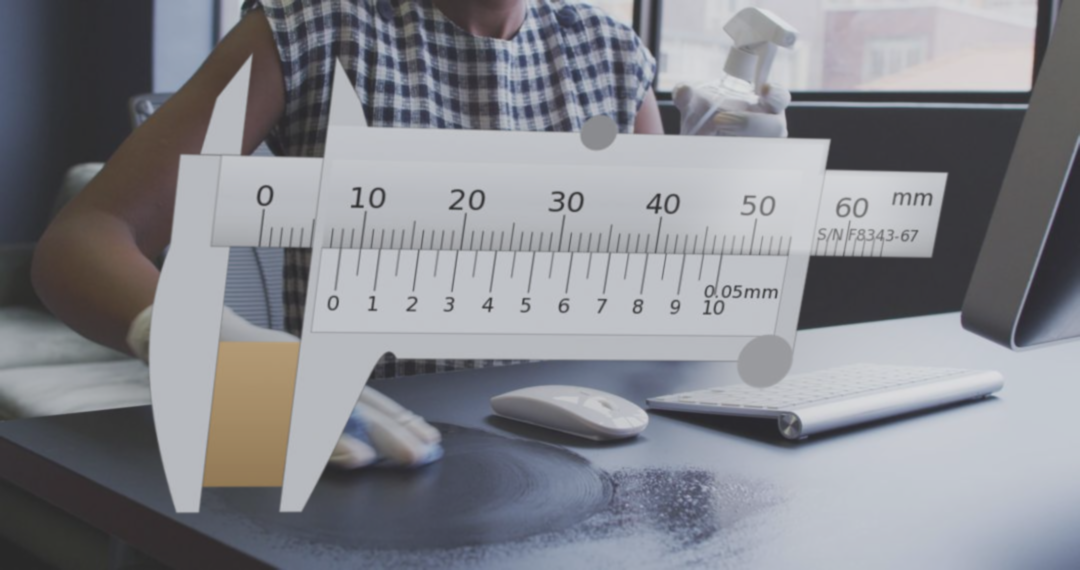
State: 8.0 (mm)
